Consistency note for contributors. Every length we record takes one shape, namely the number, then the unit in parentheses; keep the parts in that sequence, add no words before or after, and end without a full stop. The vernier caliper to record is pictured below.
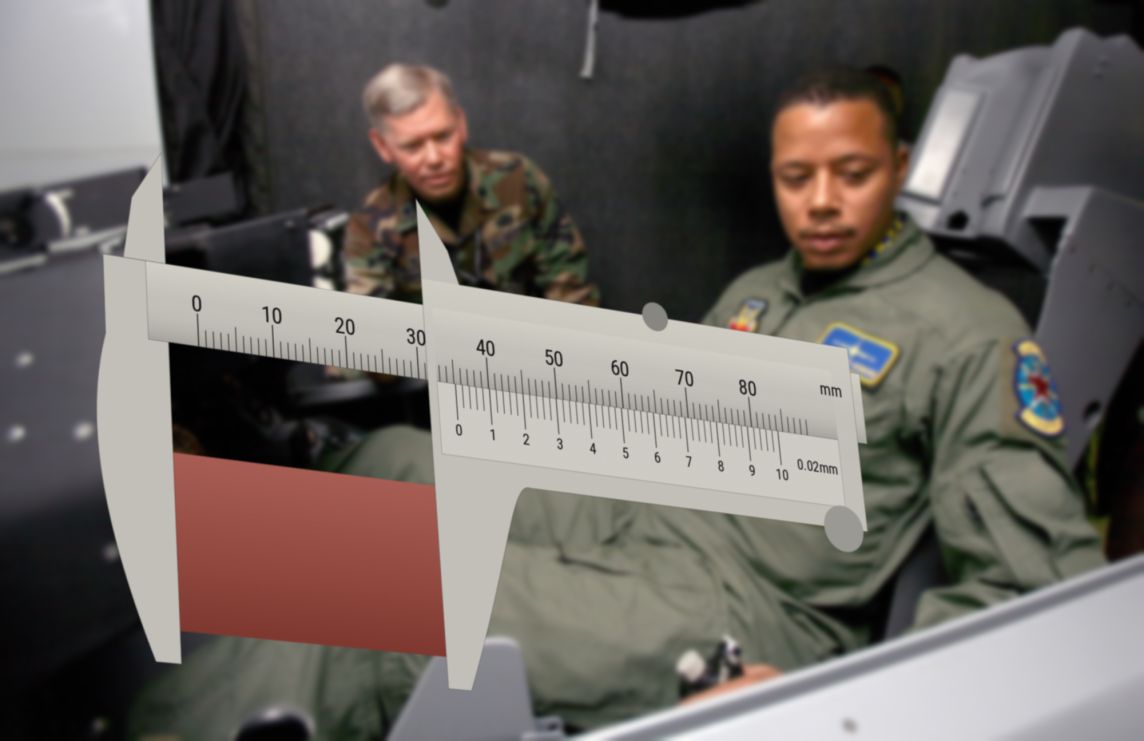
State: 35.2 (mm)
